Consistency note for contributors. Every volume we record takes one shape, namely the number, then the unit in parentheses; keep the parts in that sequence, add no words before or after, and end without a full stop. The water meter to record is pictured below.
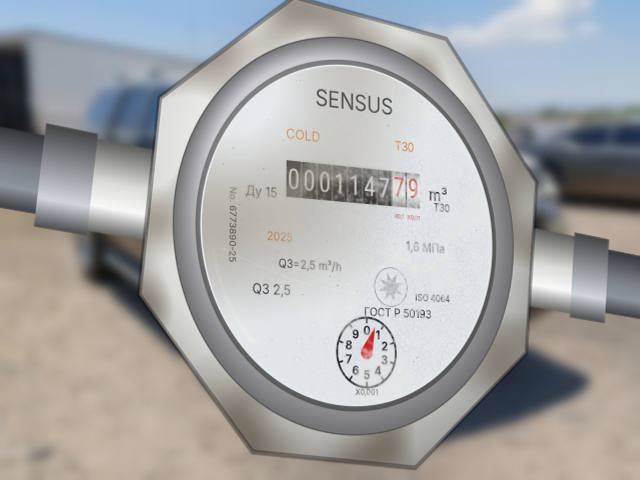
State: 1147.790 (m³)
